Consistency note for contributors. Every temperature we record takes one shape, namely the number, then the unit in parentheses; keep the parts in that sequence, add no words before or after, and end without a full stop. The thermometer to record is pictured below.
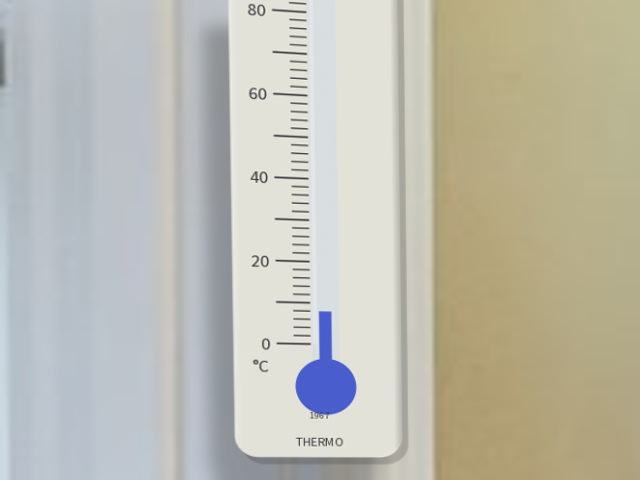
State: 8 (°C)
